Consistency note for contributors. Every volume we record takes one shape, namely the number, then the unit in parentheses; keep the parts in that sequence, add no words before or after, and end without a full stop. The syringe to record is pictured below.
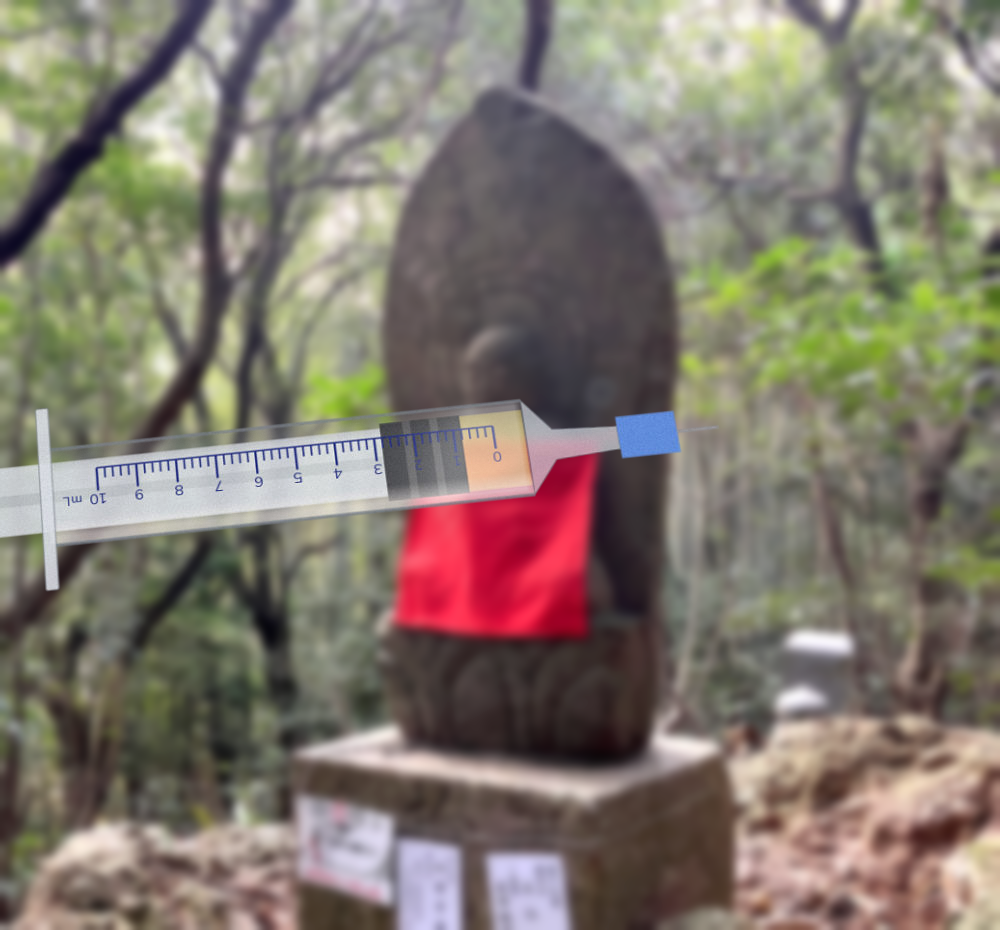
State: 0.8 (mL)
